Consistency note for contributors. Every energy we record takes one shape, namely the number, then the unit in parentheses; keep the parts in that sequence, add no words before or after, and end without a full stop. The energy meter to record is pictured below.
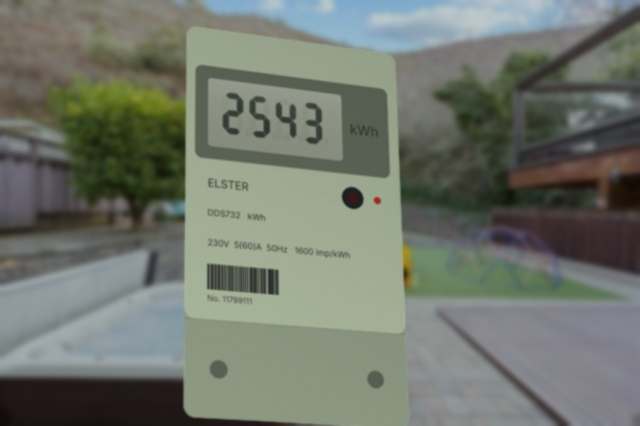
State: 2543 (kWh)
